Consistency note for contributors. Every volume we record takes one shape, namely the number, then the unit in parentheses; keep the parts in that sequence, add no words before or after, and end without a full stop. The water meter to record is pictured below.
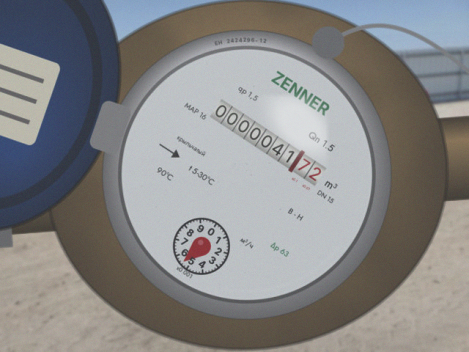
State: 41.725 (m³)
